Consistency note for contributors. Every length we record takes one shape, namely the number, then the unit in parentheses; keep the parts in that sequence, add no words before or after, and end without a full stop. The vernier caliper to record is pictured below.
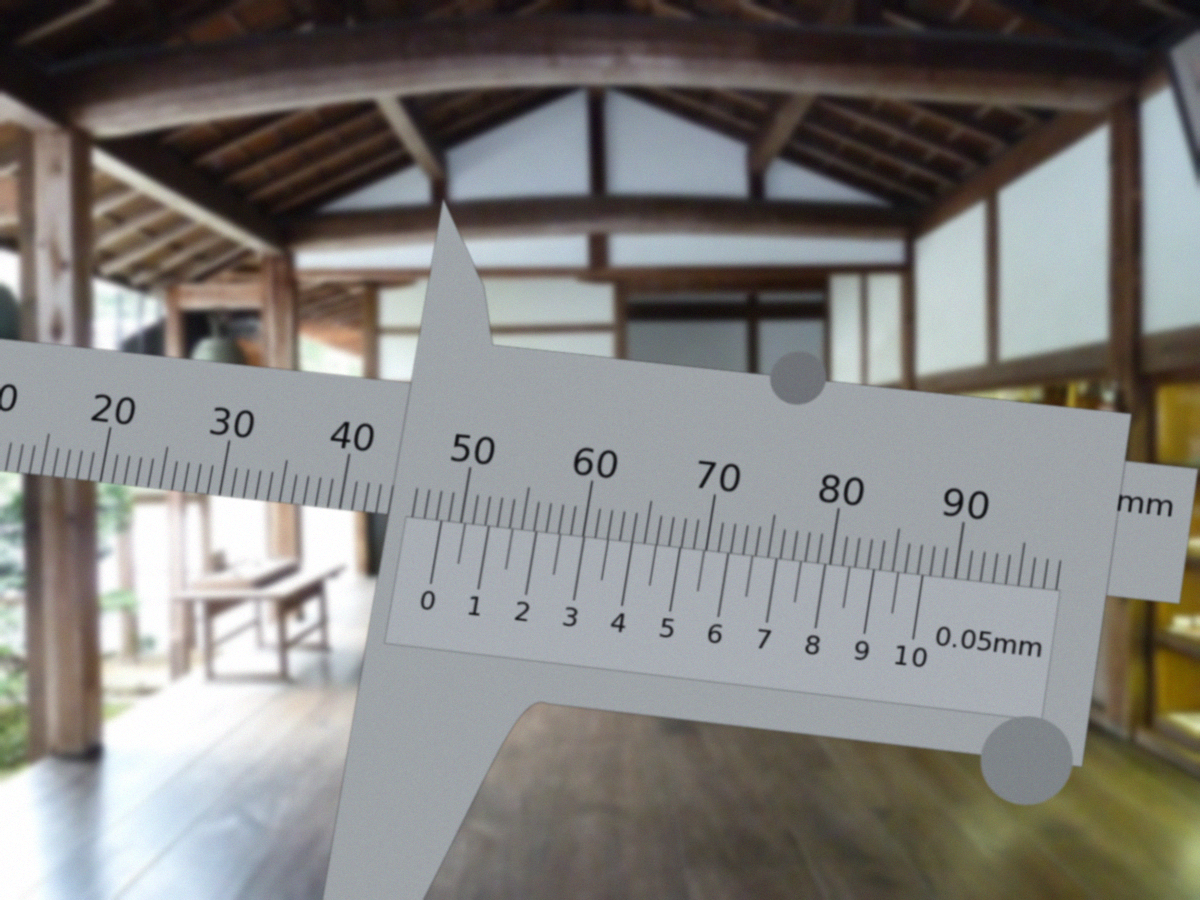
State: 48.4 (mm)
